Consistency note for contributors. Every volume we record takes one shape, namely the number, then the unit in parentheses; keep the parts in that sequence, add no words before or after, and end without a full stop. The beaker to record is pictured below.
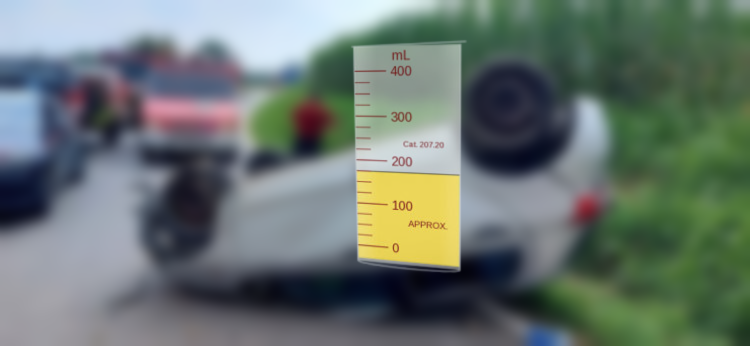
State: 175 (mL)
